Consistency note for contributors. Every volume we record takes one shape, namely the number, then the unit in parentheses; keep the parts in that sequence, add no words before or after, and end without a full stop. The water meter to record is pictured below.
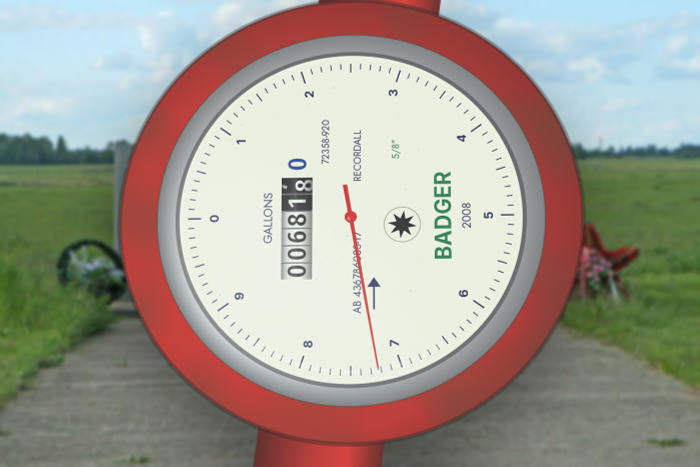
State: 68177.2 (gal)
